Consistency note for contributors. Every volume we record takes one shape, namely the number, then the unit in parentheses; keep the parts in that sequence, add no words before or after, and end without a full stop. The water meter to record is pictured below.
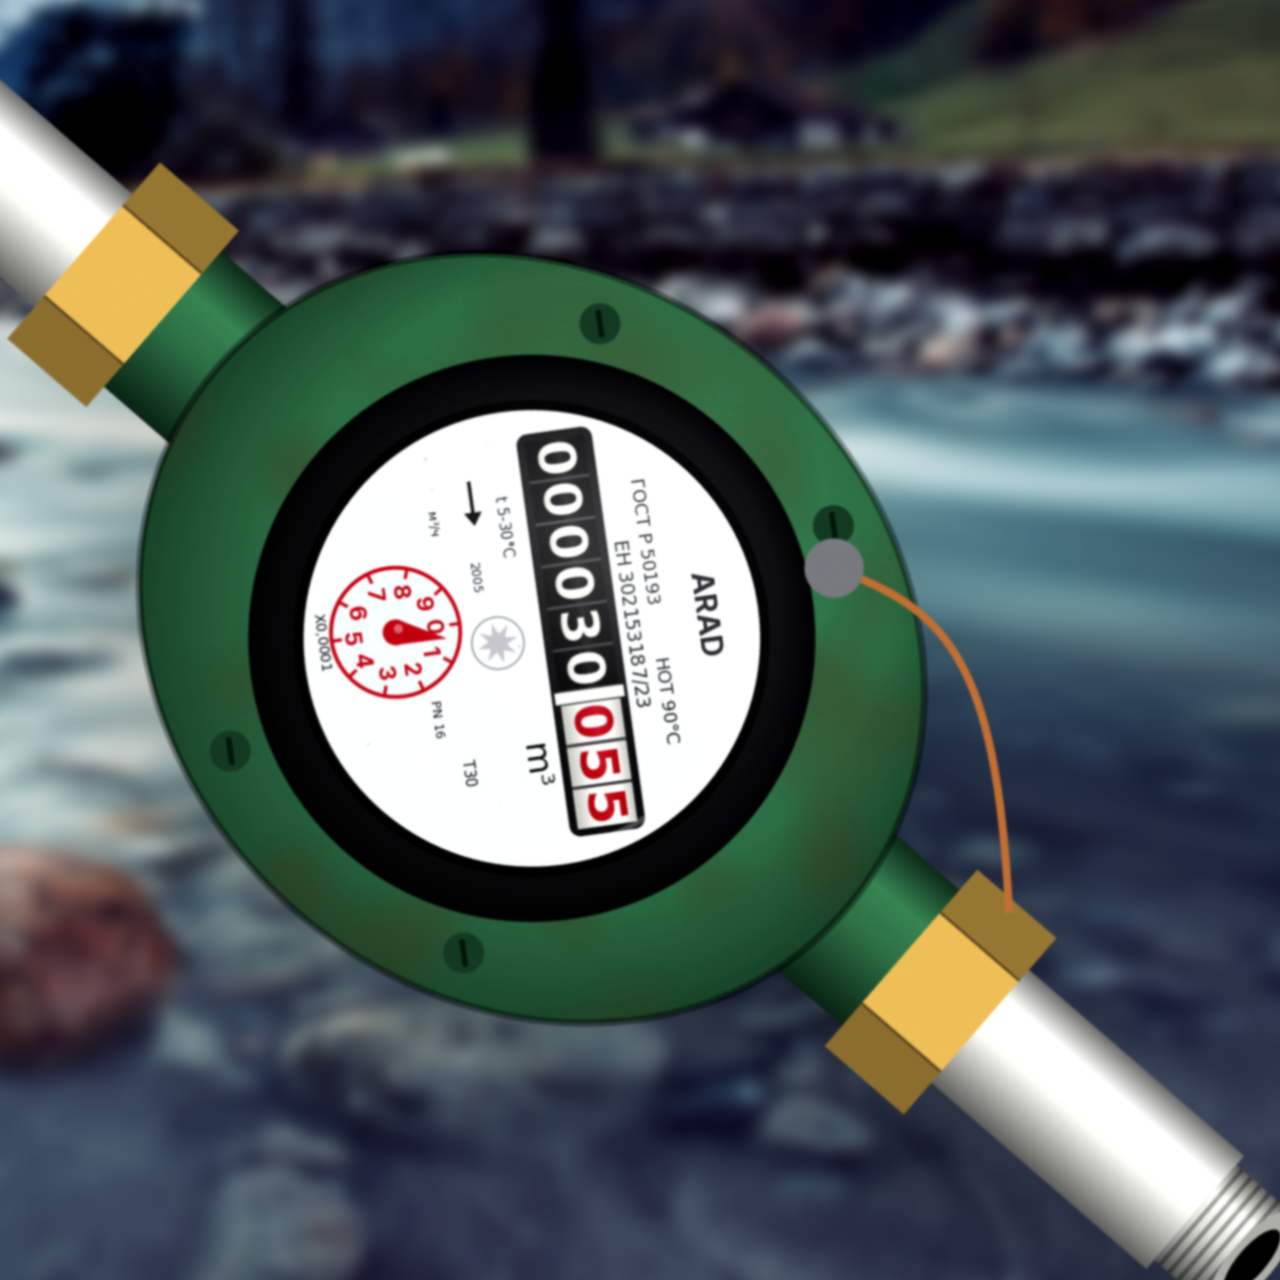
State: 30.0550 (m³)
